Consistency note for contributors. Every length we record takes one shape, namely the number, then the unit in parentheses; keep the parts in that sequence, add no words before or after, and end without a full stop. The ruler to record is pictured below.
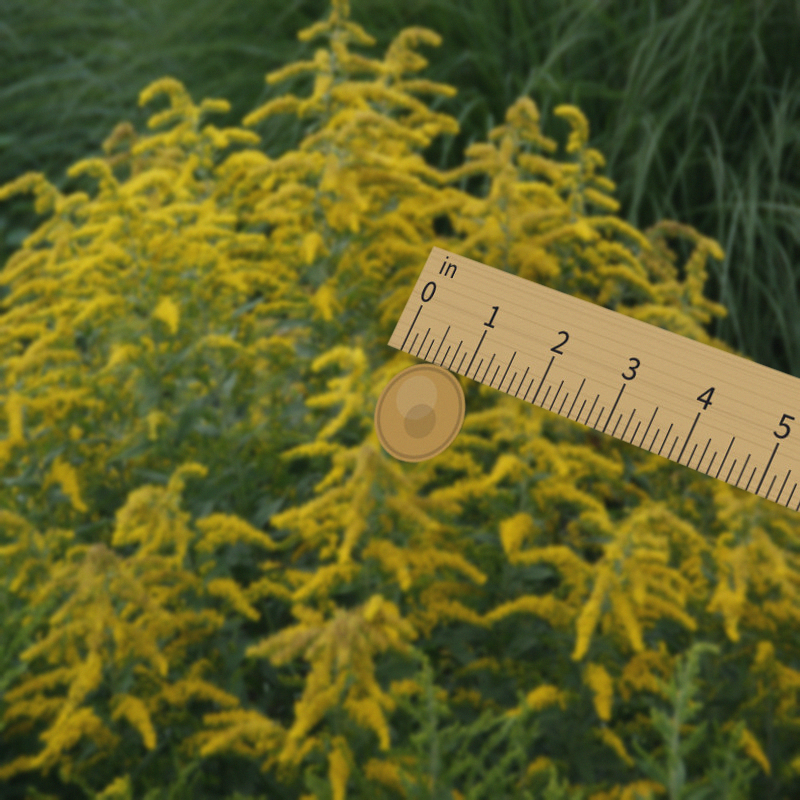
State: 1.25 (in)
